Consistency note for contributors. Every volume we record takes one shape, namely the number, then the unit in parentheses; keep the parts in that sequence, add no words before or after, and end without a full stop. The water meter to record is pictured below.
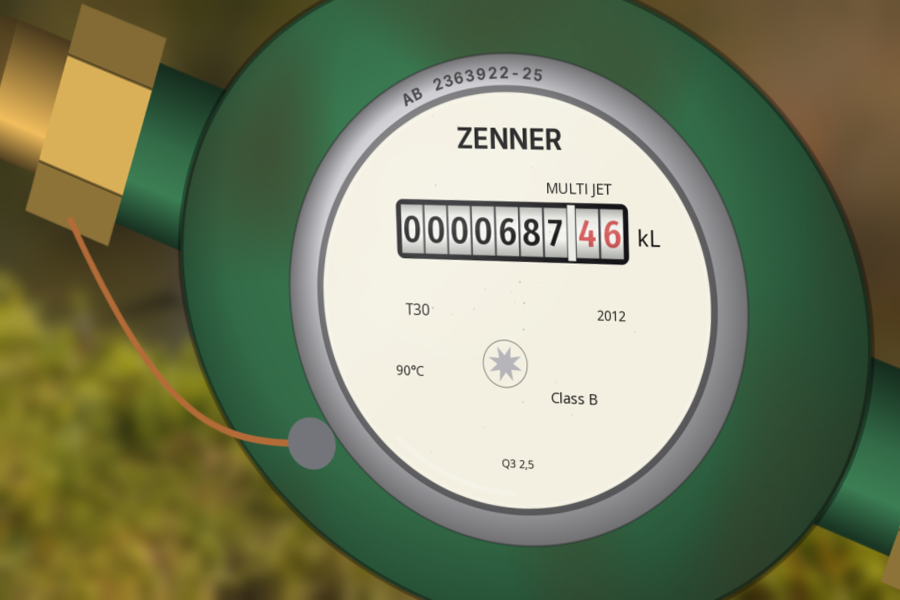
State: 687.46 (kL)
